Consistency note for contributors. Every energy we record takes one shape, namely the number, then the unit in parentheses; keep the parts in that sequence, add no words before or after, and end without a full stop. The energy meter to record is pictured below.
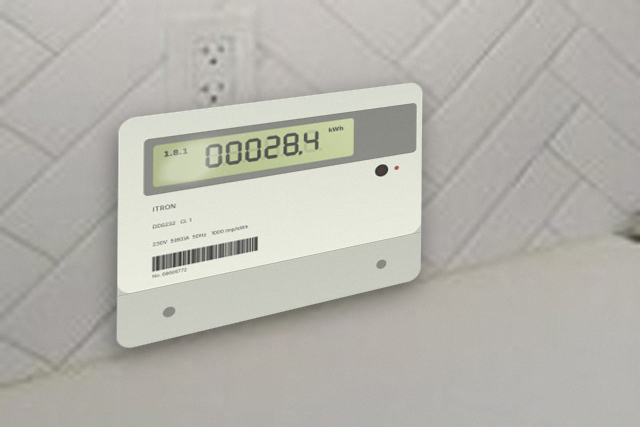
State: 28.4 (kWh)
